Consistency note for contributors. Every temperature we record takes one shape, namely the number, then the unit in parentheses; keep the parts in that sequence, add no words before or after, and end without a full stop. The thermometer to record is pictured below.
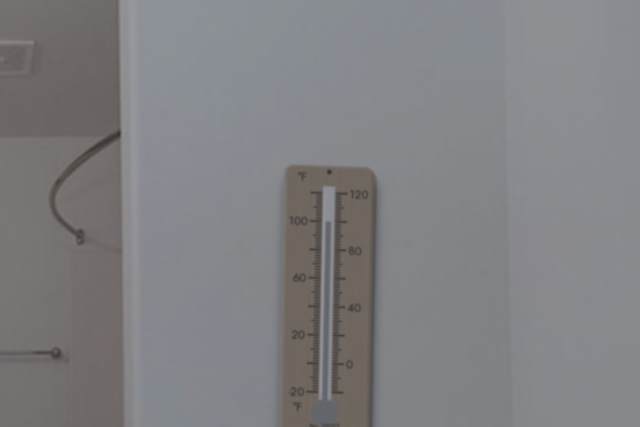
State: 100 (°F)
